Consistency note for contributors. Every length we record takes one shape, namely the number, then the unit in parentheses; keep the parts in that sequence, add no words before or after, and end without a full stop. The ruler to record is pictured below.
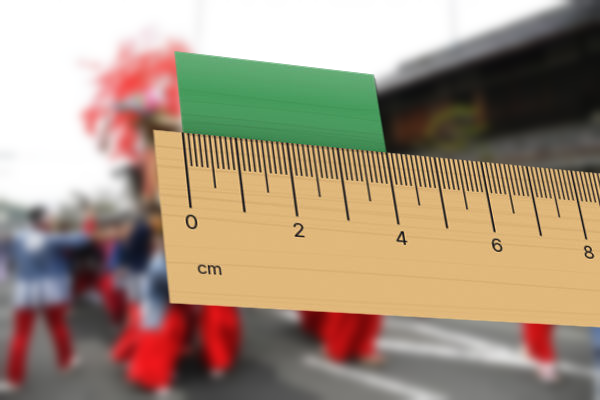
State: 4 (cm)
